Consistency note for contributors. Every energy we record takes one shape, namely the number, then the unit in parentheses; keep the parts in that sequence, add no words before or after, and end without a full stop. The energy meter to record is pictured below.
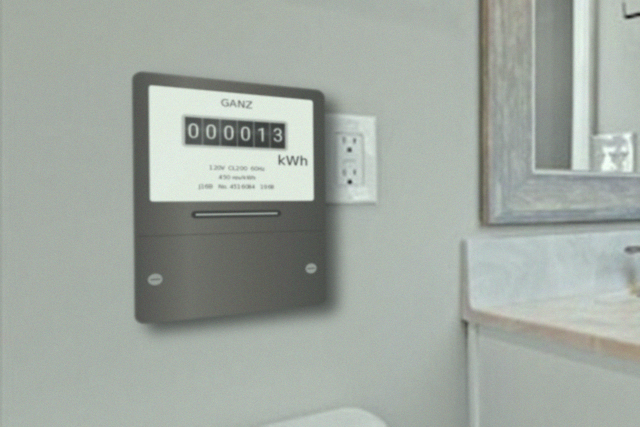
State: 13 (kWh)
